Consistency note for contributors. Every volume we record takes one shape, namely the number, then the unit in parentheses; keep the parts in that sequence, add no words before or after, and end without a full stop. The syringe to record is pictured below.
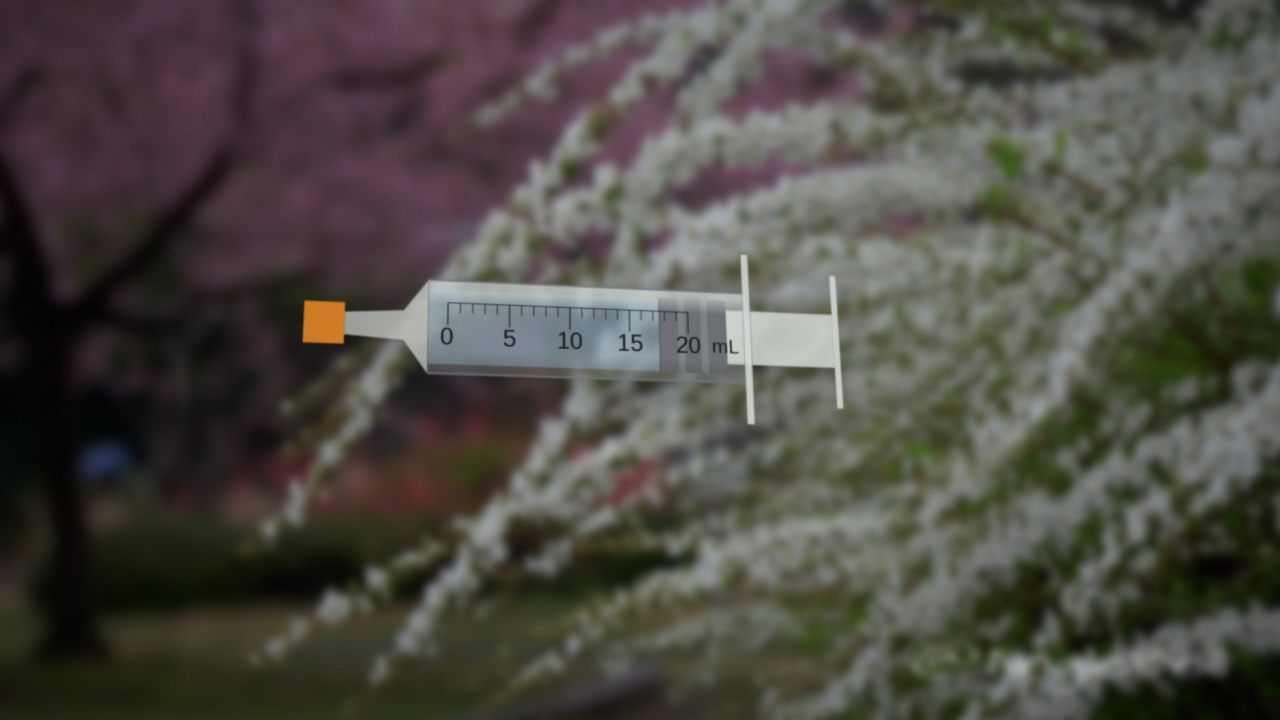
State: 17.5 (mL)
